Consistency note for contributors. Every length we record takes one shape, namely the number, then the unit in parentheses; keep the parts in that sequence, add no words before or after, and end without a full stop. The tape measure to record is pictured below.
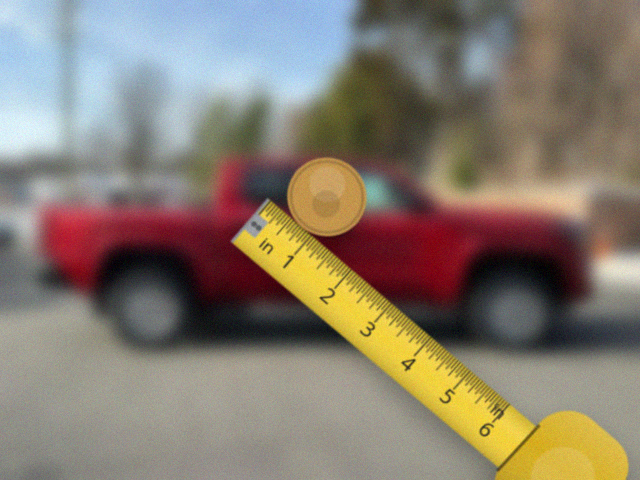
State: 1.5 (in)
